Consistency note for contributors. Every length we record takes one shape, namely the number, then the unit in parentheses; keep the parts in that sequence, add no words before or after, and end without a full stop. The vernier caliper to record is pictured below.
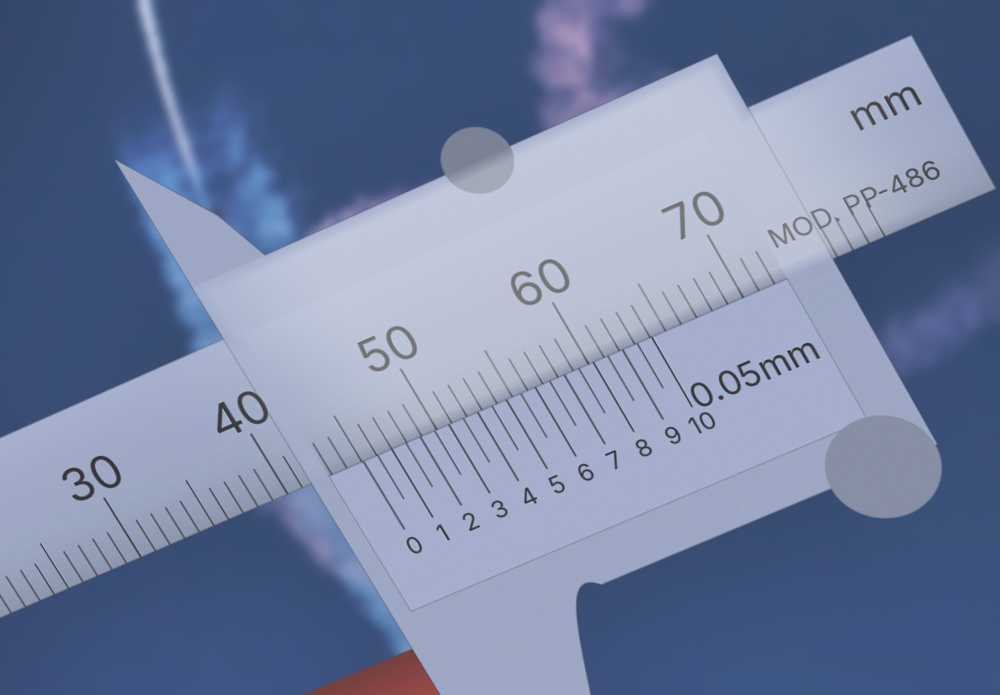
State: 45.1 (mm)
